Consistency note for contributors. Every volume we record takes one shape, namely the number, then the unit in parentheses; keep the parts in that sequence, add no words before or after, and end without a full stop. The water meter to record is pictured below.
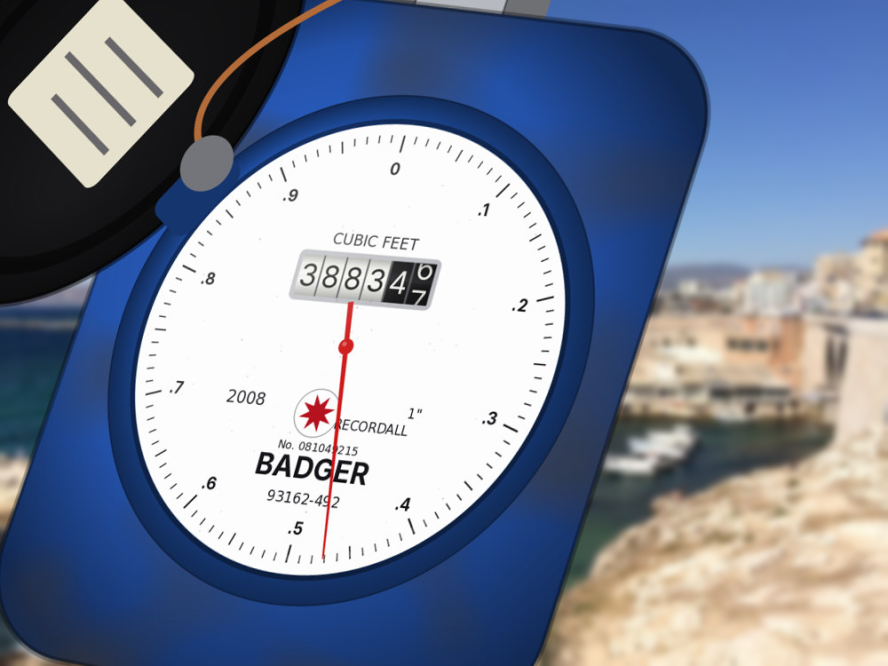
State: 388346.47 (ft³)
